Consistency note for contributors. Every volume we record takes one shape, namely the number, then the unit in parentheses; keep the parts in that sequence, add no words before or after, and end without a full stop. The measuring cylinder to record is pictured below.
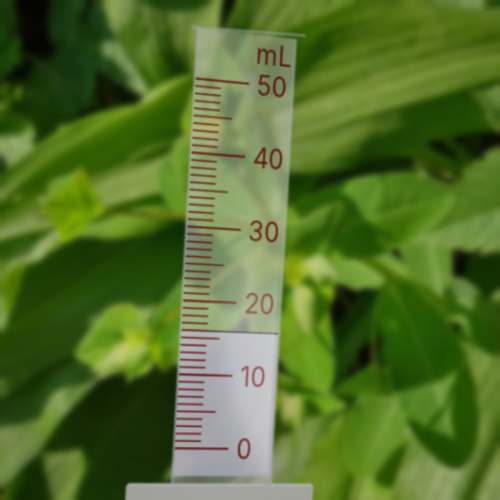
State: 16 (mL)
